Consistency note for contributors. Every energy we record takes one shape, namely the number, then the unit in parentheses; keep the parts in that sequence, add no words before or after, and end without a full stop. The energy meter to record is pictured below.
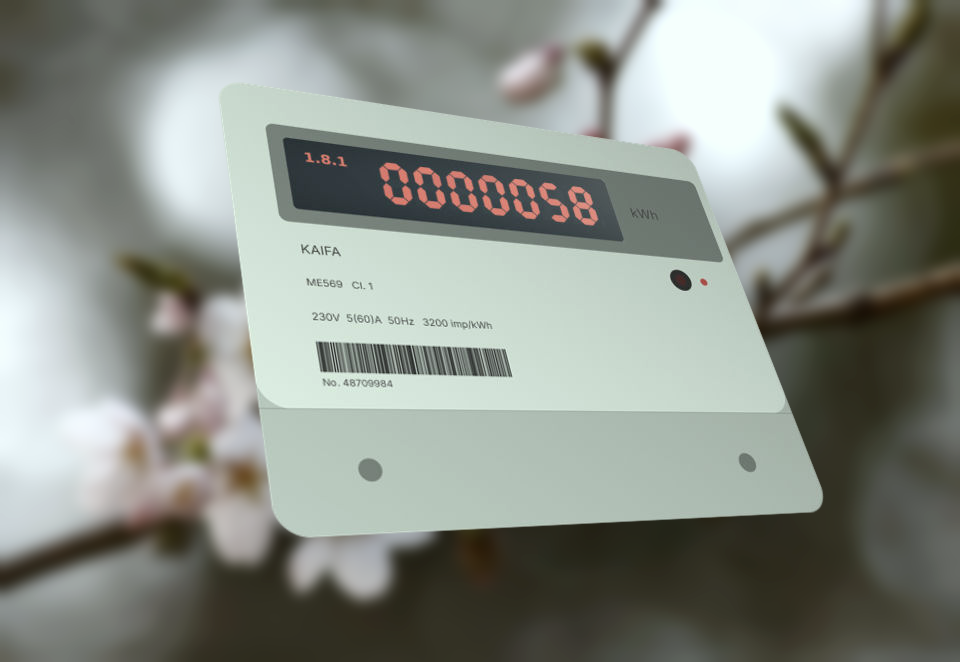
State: 58 (kWh)
